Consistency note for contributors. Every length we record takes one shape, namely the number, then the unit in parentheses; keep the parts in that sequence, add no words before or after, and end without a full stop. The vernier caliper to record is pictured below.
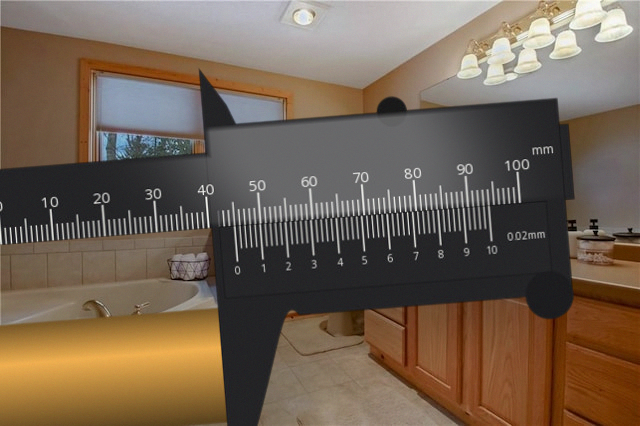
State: 45.0 (mm)
